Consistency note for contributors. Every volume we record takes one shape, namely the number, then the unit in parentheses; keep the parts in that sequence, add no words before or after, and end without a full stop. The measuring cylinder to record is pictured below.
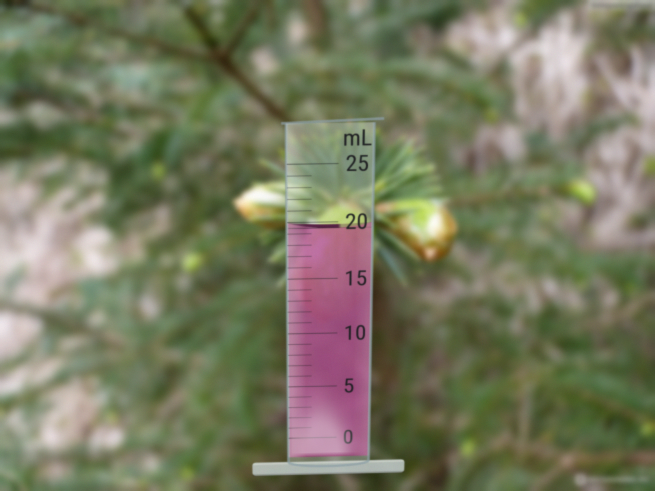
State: 19.5 (mL)
